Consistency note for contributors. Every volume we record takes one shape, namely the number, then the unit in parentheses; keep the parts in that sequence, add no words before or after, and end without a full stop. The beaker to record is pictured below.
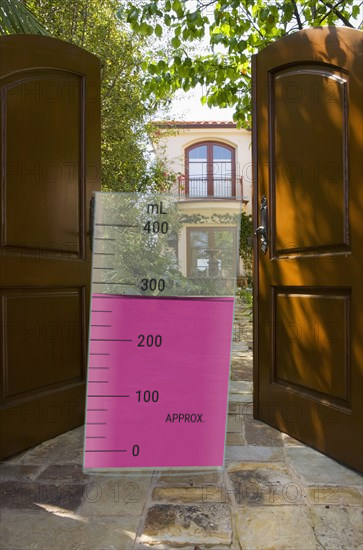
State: 275 (mL)
